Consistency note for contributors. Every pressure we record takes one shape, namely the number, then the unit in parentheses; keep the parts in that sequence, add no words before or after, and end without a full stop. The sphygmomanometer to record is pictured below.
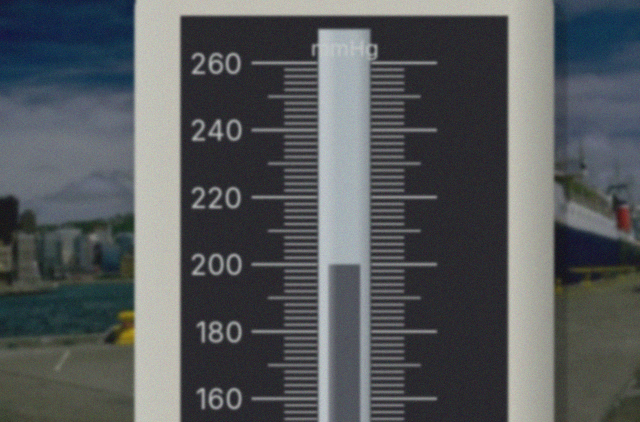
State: 200 (mmHg)
